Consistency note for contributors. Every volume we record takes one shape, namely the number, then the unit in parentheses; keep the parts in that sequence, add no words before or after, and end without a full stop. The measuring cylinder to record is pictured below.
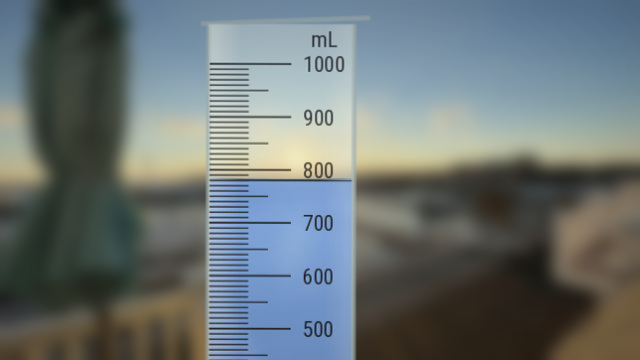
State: 780 (mL)
